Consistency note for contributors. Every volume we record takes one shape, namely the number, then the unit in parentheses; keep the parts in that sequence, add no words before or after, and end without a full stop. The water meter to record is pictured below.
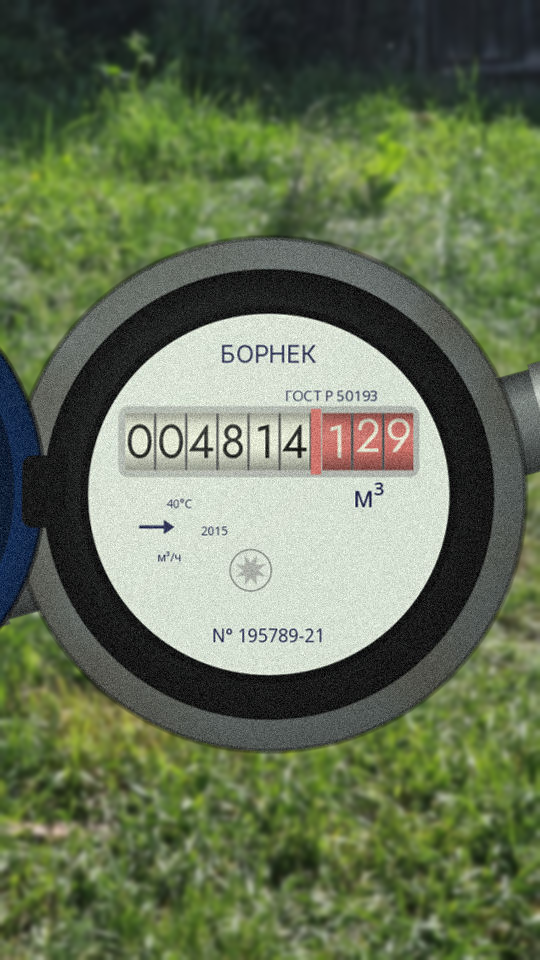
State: 4814.129 (m³)
